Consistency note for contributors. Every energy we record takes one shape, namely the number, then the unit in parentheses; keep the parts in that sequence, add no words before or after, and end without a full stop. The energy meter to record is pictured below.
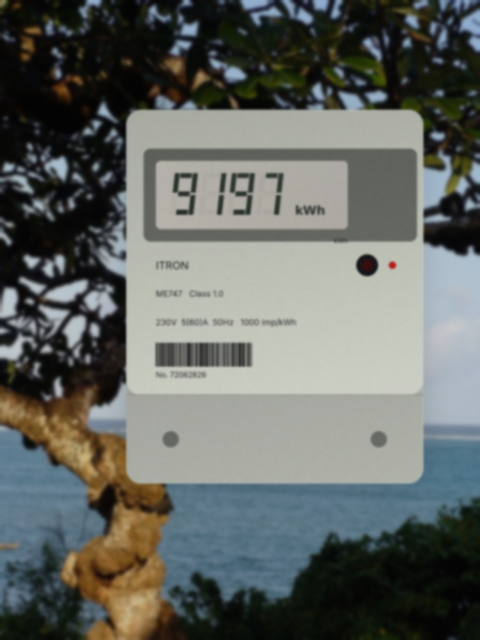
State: 9197 (kWh)
